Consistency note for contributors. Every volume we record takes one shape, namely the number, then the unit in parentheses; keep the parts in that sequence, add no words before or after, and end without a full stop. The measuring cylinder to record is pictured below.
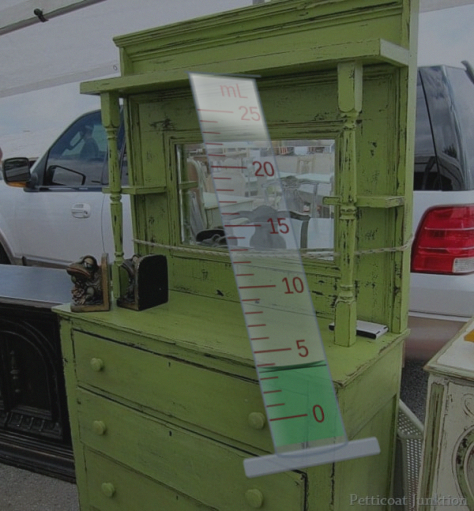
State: 3.5 (mL)
